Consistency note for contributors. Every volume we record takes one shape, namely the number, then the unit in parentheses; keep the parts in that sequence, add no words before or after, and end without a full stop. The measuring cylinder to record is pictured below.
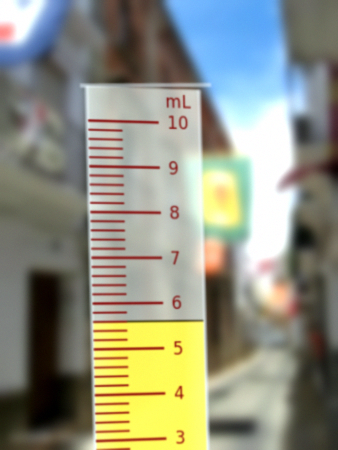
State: 5.6 (mL)
